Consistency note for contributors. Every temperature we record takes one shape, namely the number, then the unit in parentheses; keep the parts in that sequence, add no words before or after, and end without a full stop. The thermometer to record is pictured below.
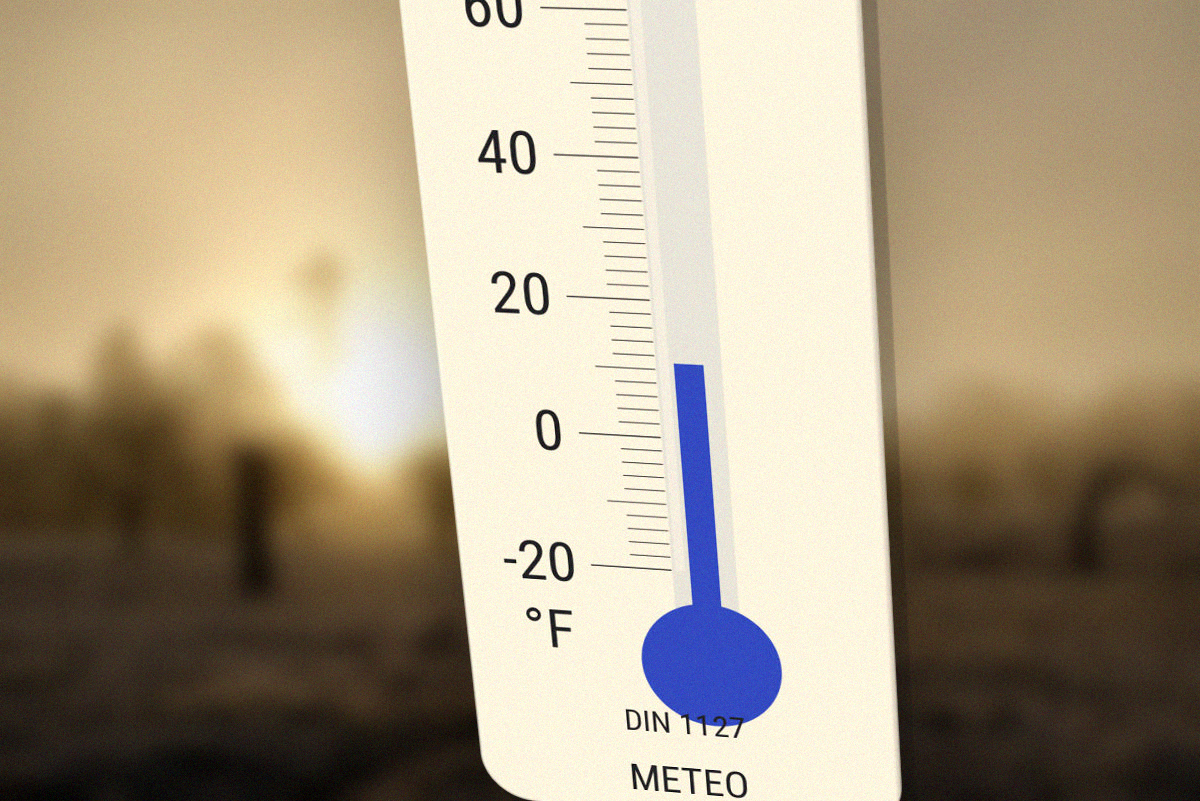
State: 11 (°F)
